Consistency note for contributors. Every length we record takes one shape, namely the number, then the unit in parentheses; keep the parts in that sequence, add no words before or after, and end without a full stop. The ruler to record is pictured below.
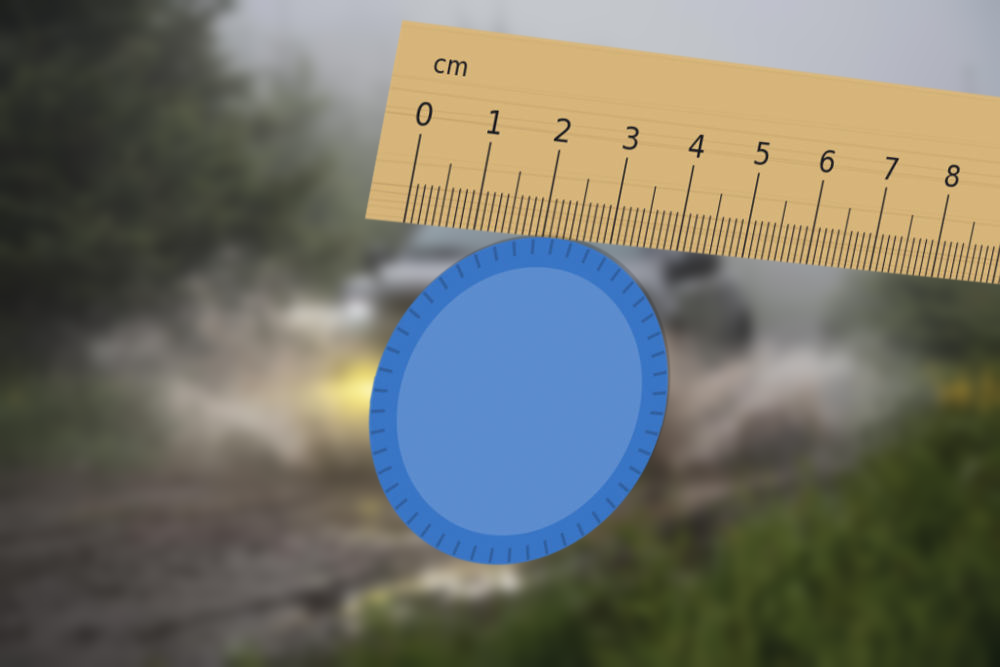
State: 4.3 (cm)
